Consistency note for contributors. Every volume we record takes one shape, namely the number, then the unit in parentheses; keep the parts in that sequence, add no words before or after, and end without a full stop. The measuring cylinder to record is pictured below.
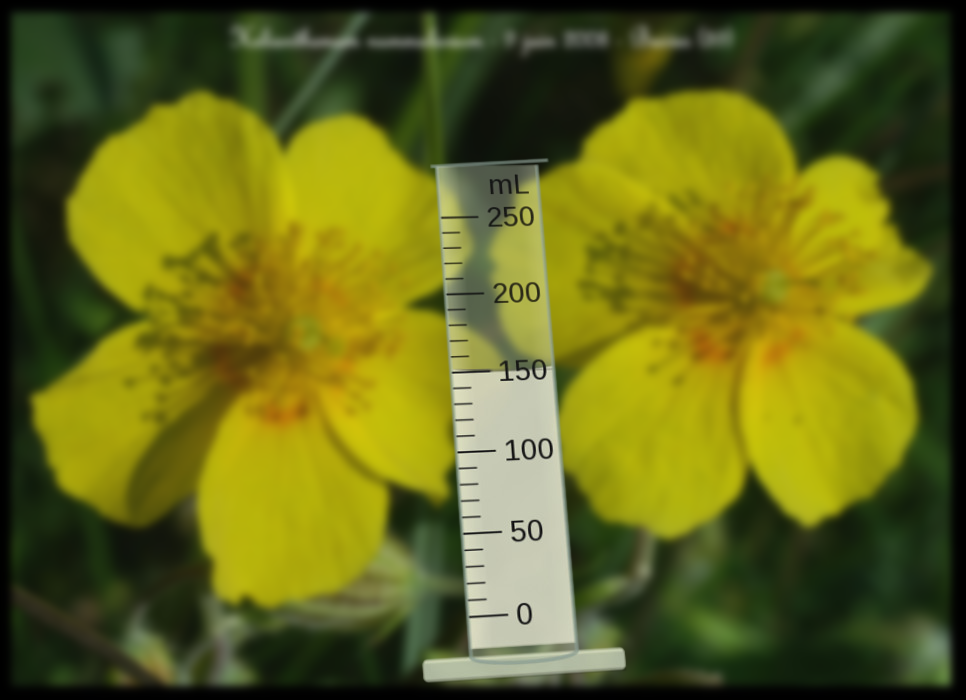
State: 150 (mL)
